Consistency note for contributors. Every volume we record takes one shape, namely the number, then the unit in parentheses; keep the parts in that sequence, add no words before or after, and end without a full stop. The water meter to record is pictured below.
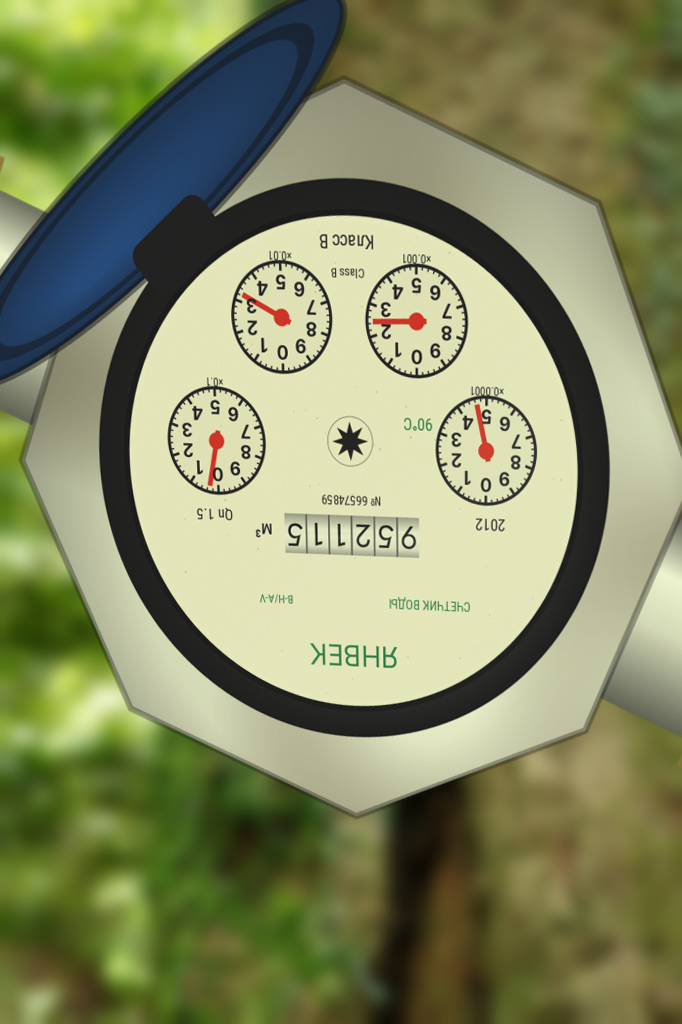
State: 952115.0324 (m³)
